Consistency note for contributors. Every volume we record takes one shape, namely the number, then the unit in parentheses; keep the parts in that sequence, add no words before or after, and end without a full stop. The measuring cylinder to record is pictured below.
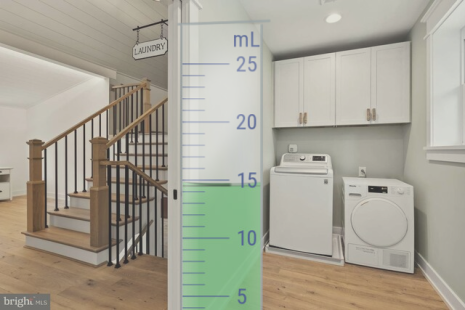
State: 14.5 (mL)
